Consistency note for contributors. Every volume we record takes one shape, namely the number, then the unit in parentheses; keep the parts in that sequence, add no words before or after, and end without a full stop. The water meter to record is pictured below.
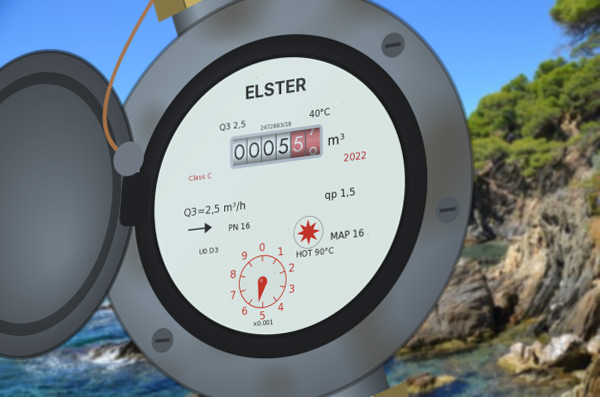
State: 5.575 (m³)
